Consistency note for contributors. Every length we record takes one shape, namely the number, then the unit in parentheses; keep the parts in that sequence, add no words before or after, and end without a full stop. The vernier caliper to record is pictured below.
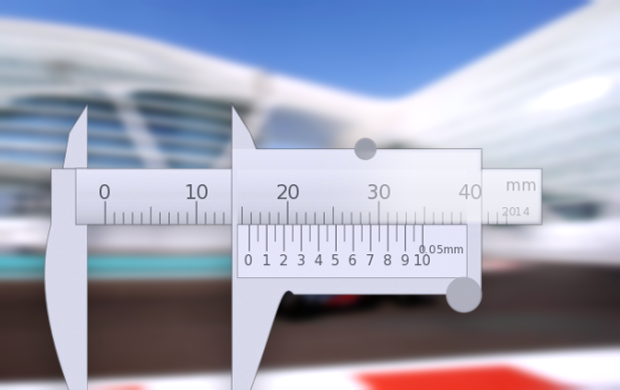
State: 15.8 (mm)
